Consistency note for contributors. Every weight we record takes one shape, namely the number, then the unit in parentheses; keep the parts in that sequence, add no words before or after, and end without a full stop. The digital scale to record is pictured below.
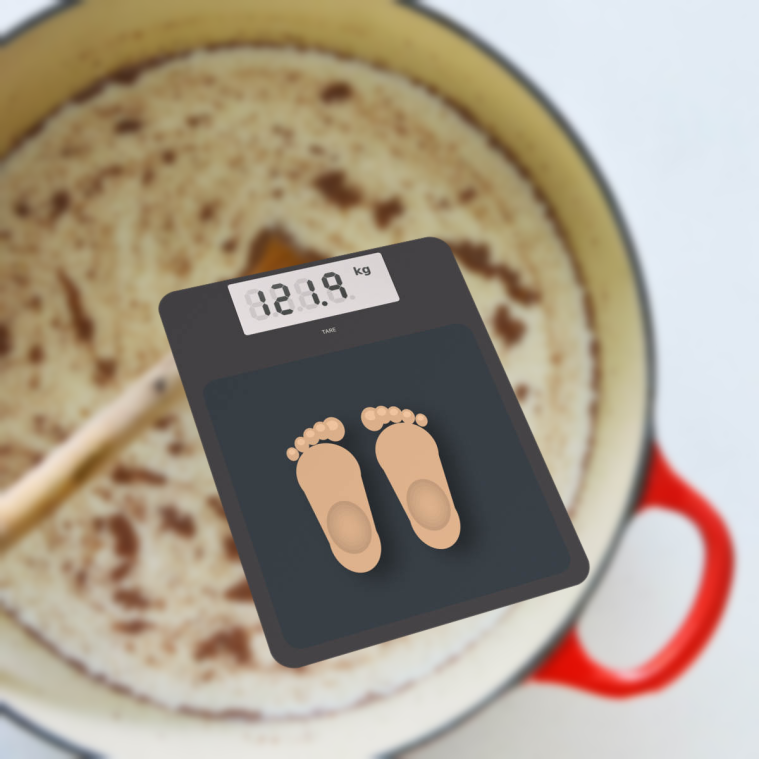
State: 121.9 (kg)
